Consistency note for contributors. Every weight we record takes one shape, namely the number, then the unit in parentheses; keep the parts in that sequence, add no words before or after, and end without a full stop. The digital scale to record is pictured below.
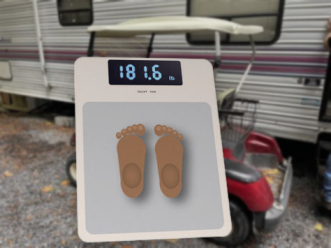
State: 181.6 (lb)
